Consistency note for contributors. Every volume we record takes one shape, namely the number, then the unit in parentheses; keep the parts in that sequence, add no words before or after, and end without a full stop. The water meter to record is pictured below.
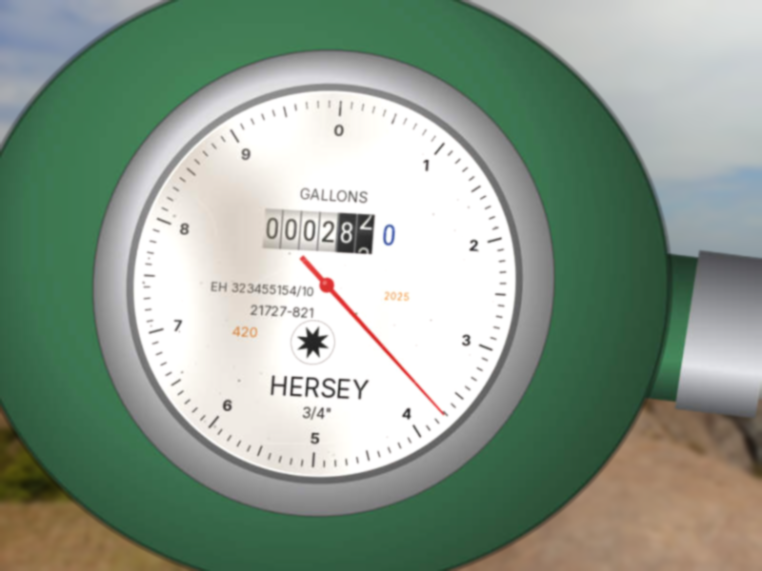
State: 2823.7 (gal)
